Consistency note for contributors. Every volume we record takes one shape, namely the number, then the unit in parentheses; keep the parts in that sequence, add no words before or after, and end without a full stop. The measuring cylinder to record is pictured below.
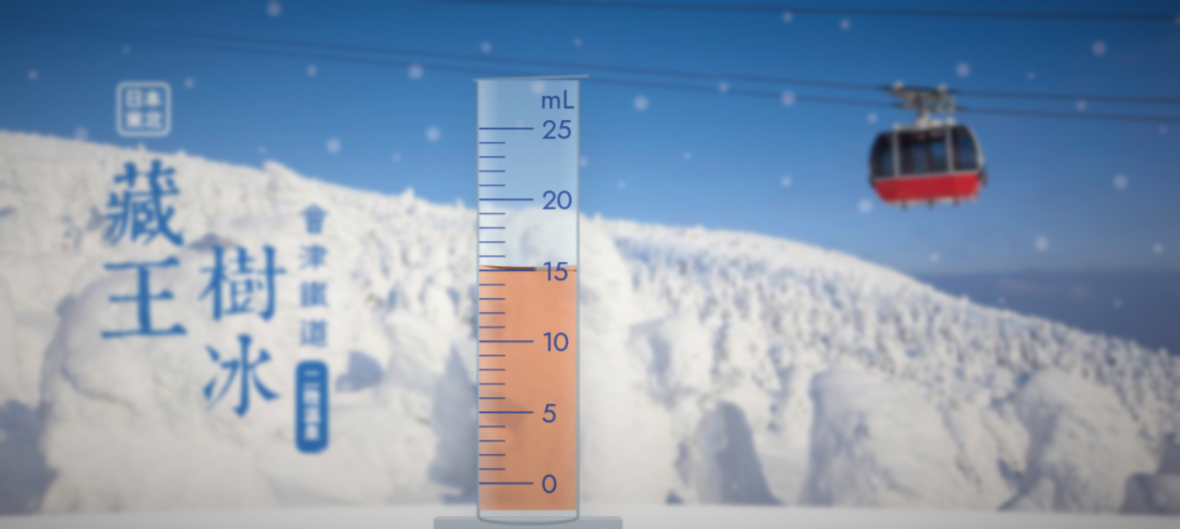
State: 15 (mL)
